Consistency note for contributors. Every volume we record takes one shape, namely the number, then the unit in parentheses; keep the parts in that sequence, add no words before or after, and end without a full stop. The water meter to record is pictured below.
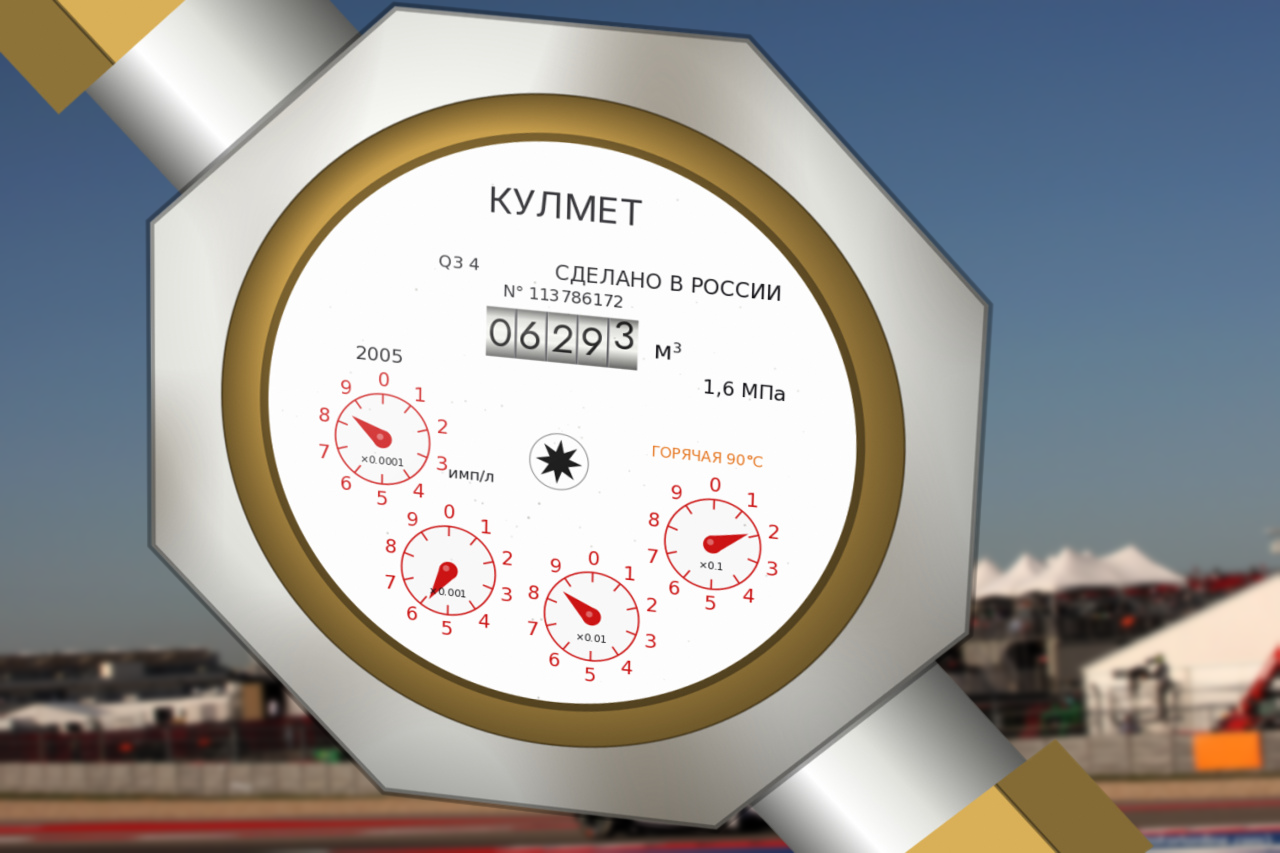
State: 6293.1858 (m³)
